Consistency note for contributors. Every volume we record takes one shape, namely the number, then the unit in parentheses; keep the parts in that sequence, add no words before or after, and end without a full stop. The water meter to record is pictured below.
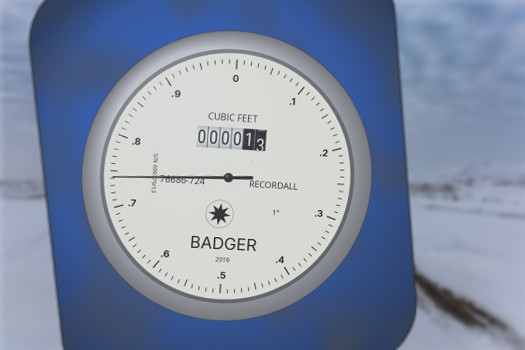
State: 12.74 (ft³)
